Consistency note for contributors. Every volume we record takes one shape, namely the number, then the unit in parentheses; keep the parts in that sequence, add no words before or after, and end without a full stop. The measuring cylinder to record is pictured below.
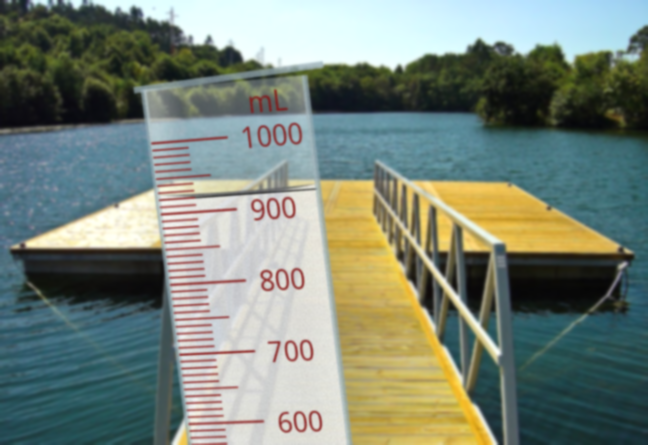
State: 920 (mL)
